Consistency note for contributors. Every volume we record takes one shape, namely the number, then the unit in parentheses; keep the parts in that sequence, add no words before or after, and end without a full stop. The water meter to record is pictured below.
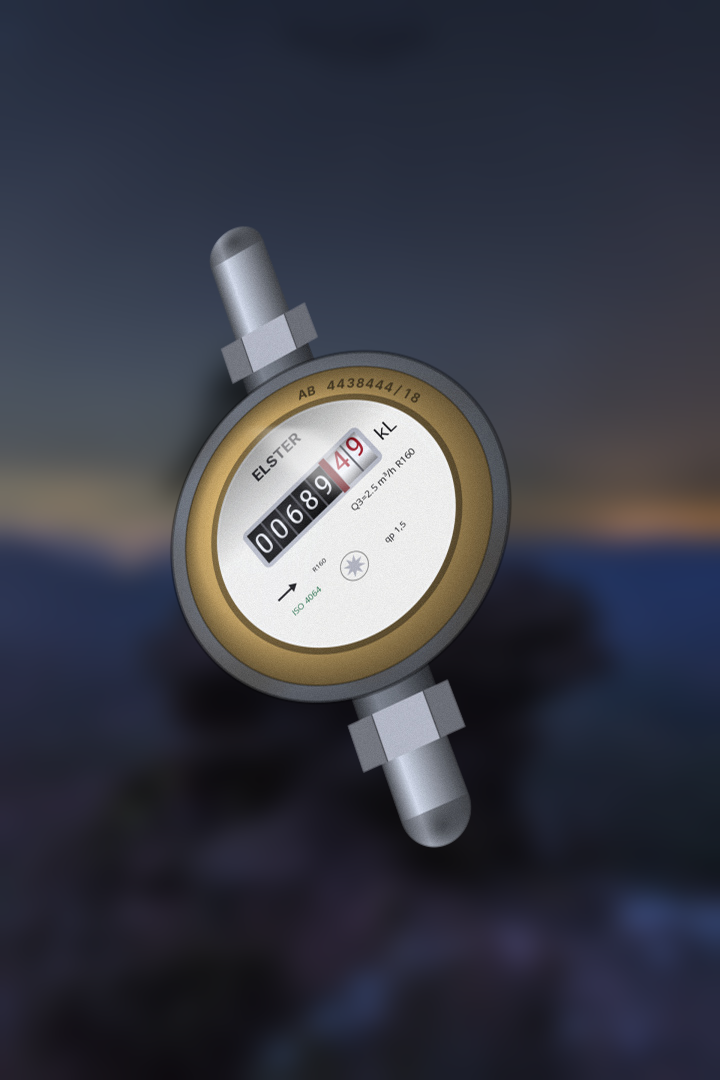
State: 689.49 (kL)
